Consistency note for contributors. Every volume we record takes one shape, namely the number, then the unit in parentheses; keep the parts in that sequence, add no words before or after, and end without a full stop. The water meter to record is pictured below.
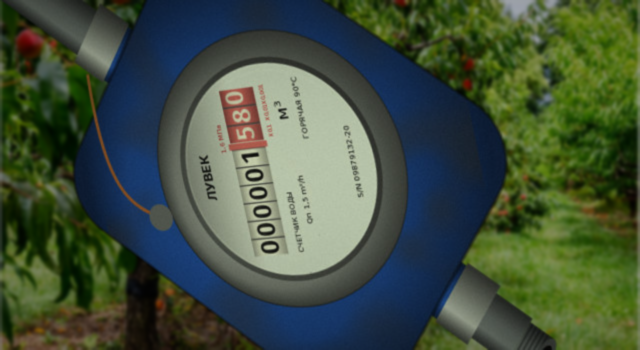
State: 1.580 (m³)
